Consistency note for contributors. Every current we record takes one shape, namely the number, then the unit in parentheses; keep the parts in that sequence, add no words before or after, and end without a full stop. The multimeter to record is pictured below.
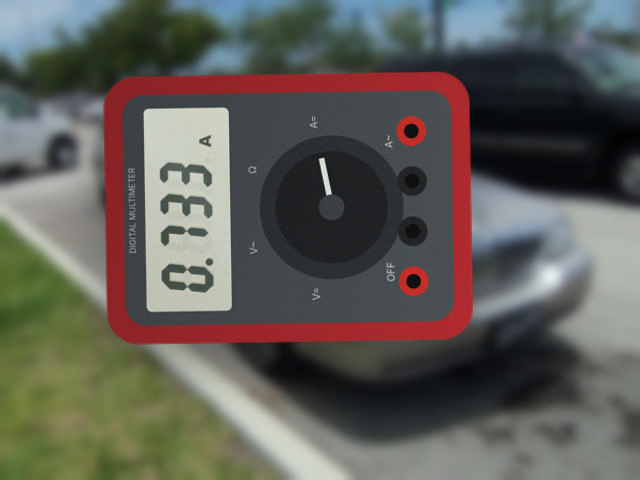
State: 0.733 (A)
